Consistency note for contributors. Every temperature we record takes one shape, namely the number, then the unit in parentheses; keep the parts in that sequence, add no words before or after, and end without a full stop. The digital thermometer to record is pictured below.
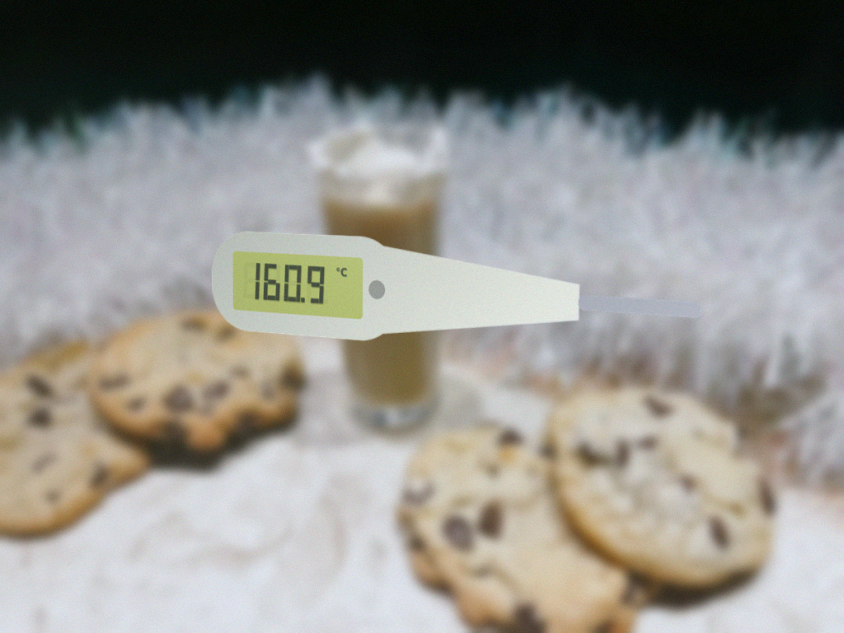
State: 160.9 (°C)
